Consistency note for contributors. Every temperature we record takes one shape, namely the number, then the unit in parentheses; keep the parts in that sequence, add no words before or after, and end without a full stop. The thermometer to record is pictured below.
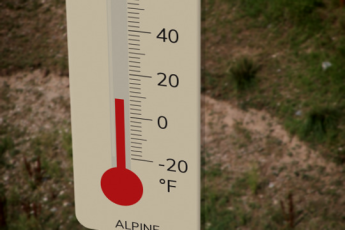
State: 8 (°F)
